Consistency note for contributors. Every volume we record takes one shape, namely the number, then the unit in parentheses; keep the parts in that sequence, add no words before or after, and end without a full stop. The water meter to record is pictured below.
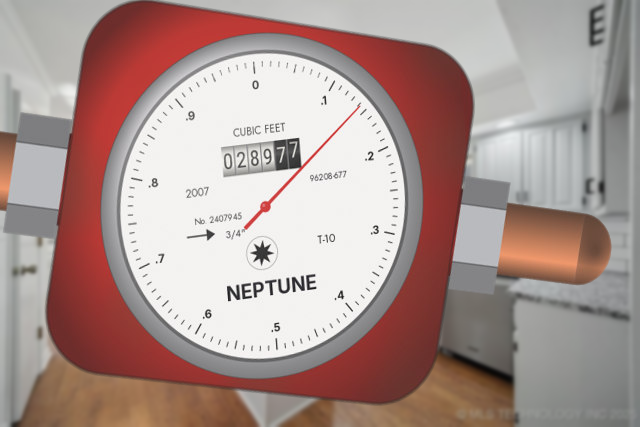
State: 28977.14 (ft³)
